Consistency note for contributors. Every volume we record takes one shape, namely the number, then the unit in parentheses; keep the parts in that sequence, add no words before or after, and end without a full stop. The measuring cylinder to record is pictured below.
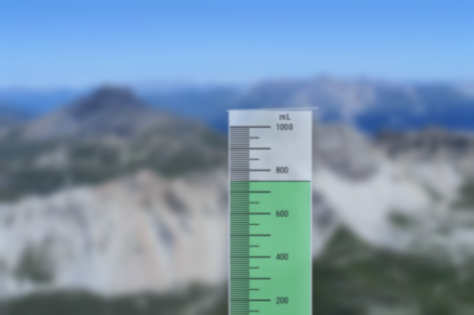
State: 750 (mL)
